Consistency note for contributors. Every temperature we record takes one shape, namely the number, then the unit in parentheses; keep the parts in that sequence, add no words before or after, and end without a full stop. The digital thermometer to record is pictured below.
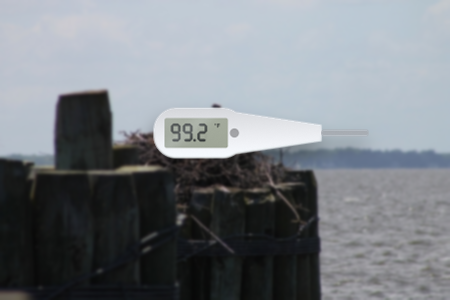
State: 99.2 (°F)
